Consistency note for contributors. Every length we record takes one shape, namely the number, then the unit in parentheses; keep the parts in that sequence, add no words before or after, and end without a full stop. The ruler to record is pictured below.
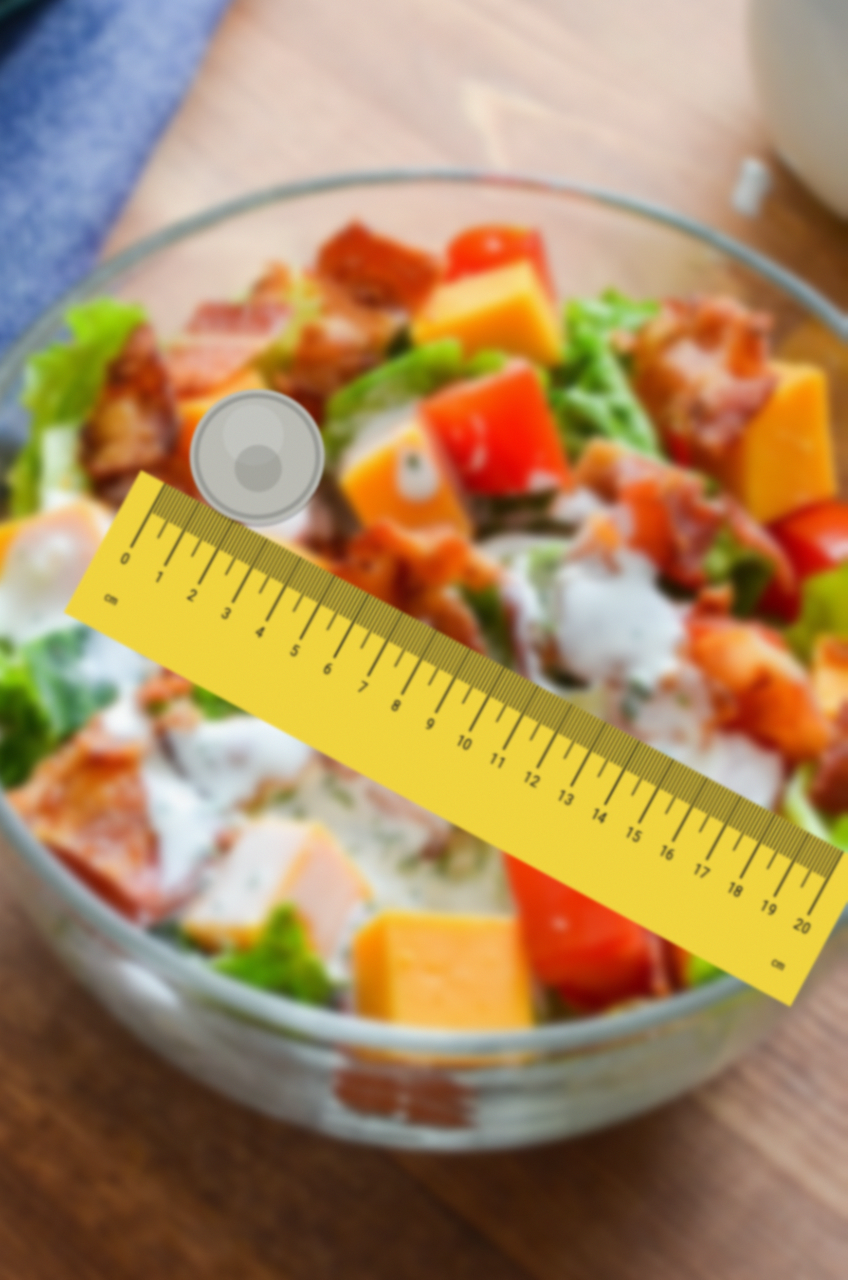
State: 3.5 (cm)
